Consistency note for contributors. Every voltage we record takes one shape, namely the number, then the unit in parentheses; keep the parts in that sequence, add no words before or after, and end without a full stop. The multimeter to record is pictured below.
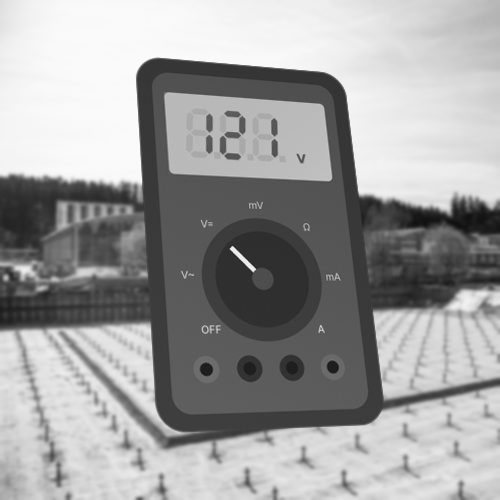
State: 121 (V)
